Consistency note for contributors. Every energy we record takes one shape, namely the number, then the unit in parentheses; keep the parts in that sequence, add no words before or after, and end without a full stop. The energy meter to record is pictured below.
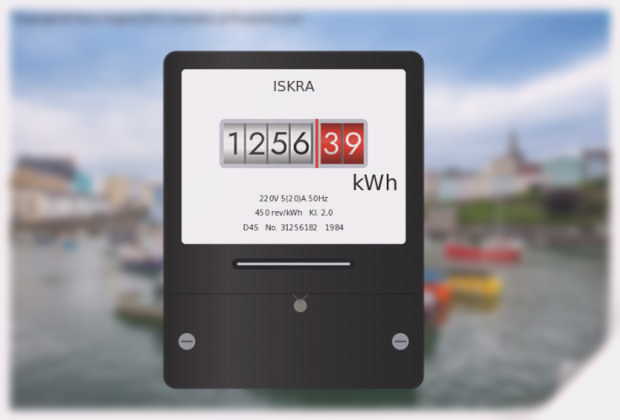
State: 1256.39 (kWh)
